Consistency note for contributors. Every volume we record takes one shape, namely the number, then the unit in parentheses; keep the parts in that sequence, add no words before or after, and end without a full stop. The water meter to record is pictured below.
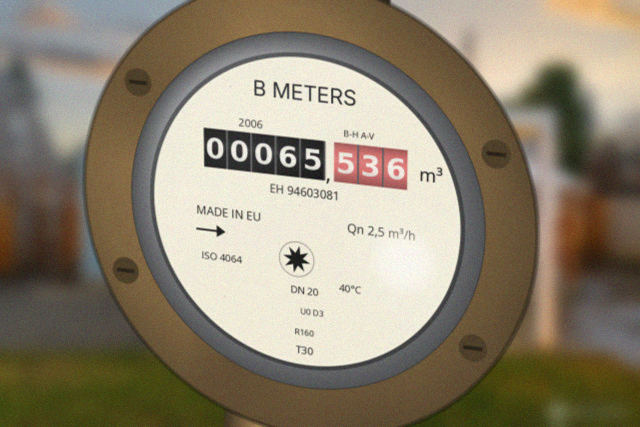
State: 65.536 (m³)
